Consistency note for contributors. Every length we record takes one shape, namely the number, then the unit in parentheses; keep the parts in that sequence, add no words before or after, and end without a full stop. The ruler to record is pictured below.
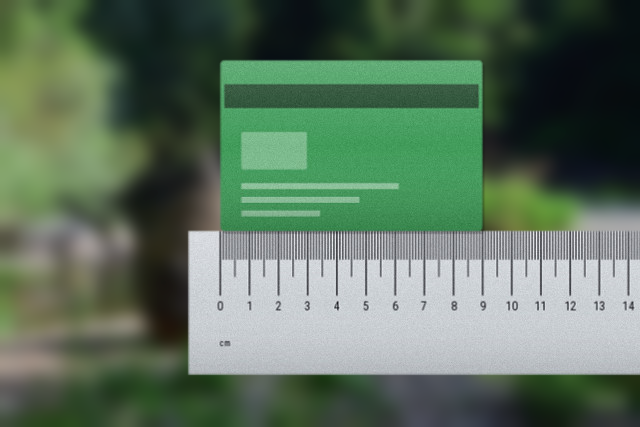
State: 9 (cm)
